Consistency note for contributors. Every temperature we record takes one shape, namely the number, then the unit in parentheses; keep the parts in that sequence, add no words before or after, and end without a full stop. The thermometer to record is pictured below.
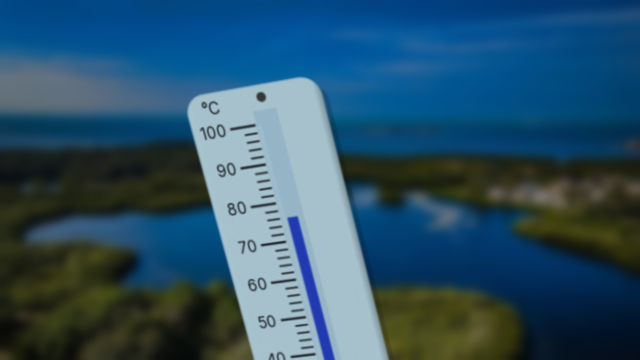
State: 76 (°C)
